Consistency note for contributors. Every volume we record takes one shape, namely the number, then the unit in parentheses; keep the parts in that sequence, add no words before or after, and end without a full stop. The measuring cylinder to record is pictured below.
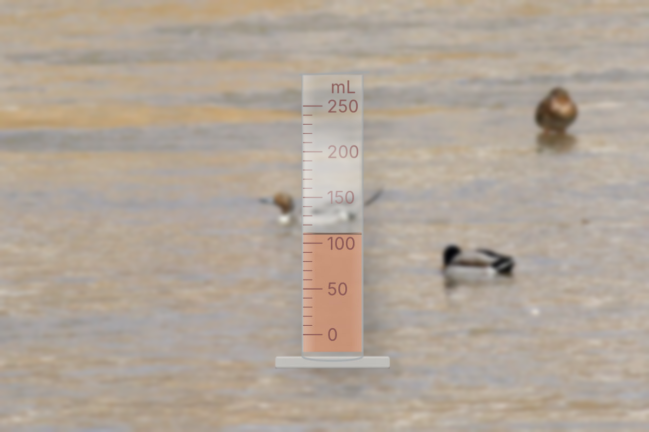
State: 110 (mL)
